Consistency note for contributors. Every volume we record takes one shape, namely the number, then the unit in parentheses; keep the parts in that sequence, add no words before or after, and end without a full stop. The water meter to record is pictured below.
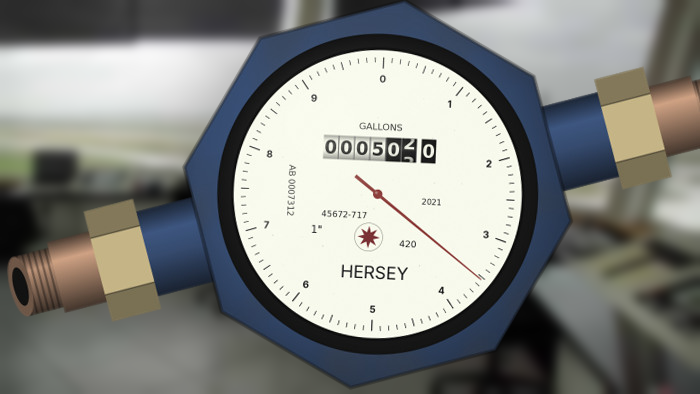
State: 5023.5 (gal)
